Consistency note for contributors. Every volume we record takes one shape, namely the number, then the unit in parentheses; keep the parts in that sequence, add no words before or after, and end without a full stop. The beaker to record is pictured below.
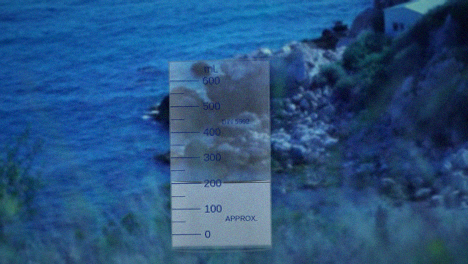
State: 200 (mL)
